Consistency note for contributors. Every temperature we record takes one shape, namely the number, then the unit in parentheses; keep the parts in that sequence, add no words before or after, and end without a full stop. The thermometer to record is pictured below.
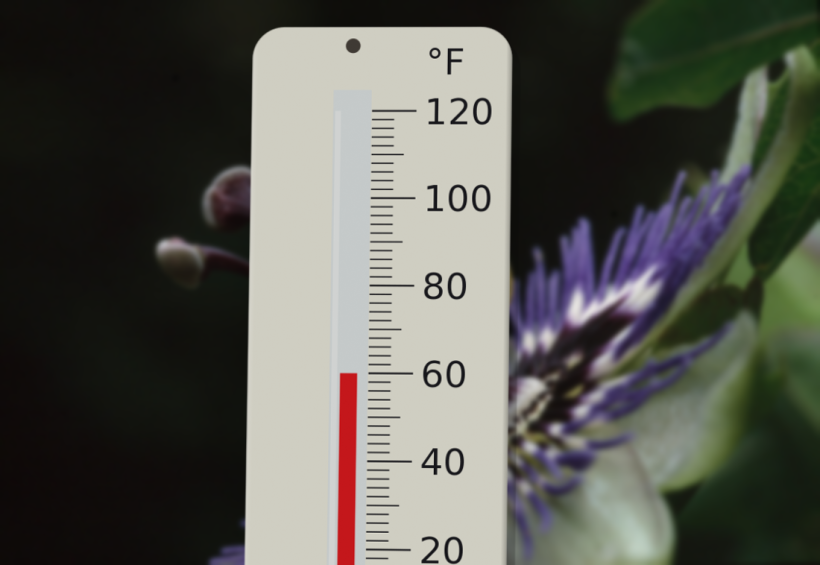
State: 60 (°F)
